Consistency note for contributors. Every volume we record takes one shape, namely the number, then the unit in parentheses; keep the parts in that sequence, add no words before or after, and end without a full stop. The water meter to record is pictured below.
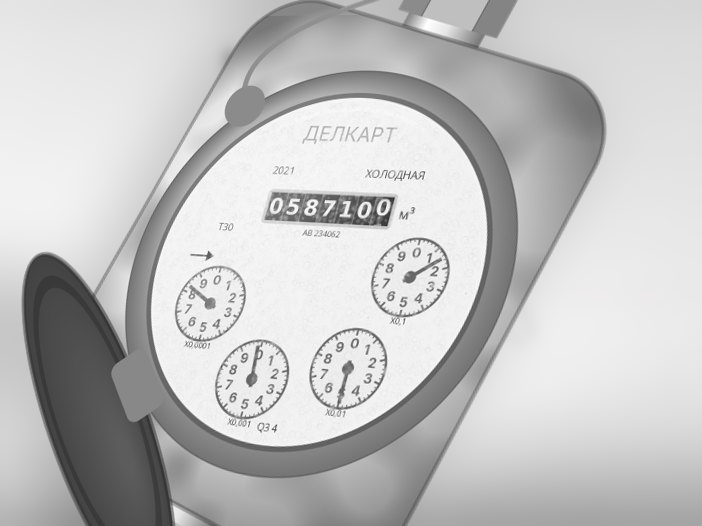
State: 587100.1498 (m³)
